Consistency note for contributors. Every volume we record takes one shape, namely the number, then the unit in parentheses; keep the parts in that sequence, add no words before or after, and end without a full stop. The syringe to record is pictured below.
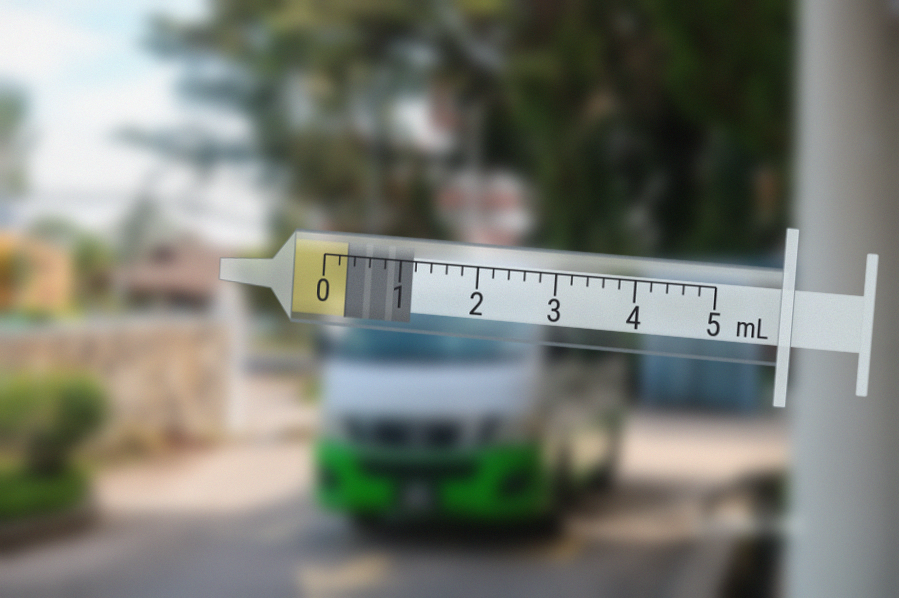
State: 0.3 (mL)
